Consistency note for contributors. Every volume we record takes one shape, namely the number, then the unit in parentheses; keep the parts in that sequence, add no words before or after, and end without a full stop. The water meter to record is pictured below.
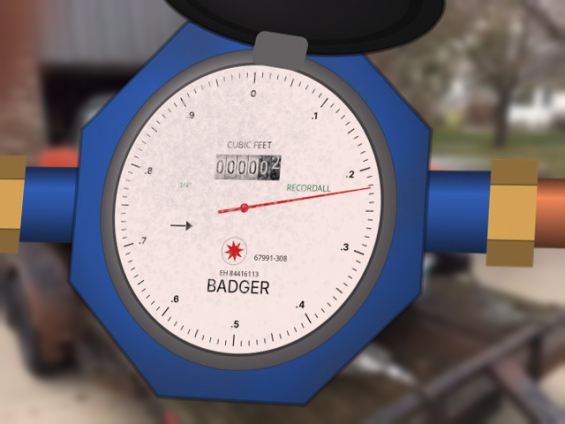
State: 2.22 (ft³)
